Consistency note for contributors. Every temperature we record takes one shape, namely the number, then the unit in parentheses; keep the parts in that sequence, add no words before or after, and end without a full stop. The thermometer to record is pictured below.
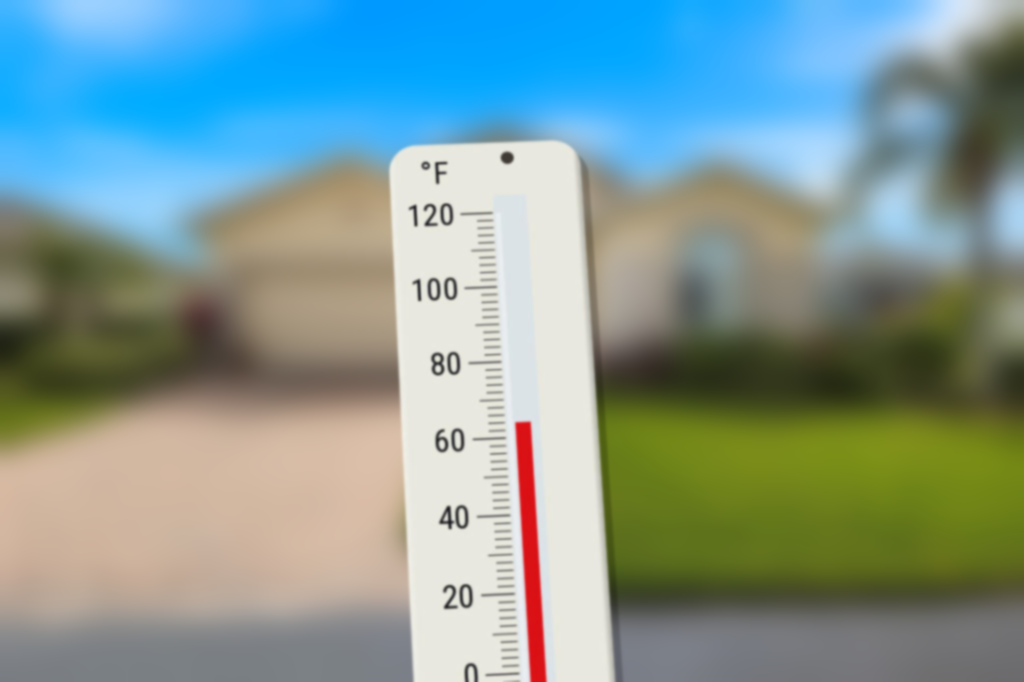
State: 64 (°F)
